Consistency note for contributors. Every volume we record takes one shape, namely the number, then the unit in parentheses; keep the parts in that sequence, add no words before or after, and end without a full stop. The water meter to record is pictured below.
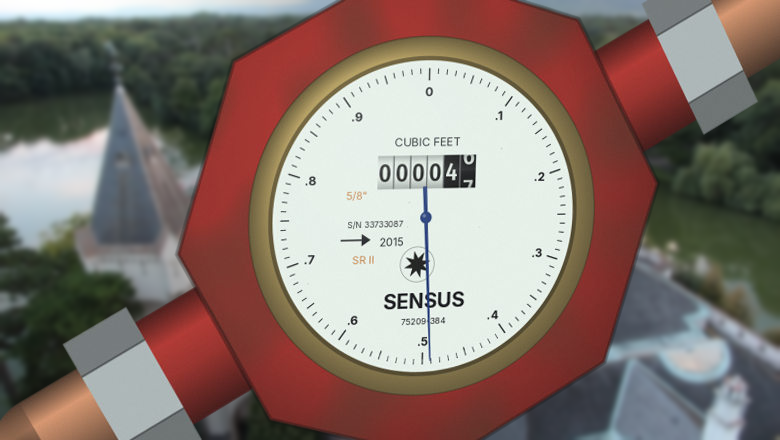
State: 46.49 (ft³)
